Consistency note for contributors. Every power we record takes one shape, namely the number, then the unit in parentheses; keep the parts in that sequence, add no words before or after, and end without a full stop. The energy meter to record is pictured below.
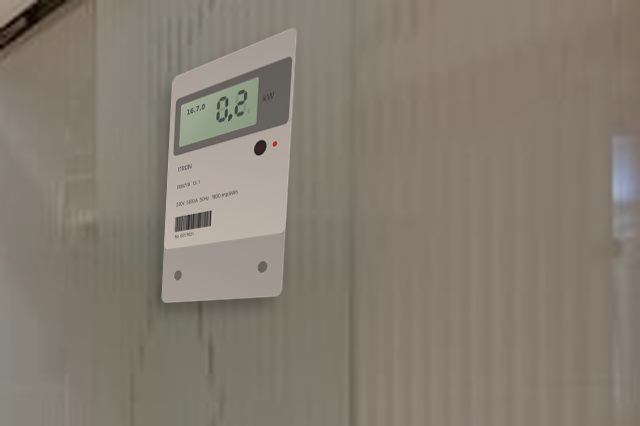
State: 0.2 (kW)
